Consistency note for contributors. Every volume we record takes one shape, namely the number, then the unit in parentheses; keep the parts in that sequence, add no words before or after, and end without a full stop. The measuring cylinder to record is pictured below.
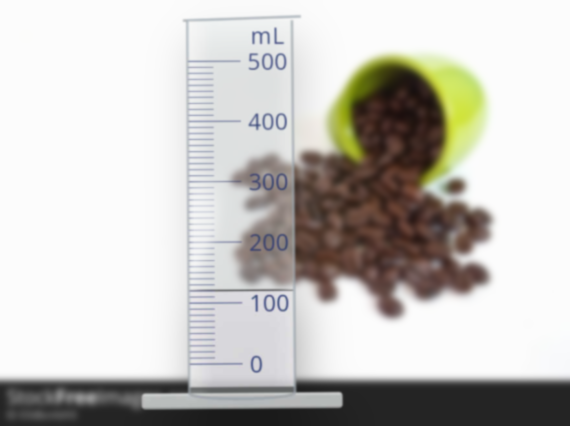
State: 120 (mL)
